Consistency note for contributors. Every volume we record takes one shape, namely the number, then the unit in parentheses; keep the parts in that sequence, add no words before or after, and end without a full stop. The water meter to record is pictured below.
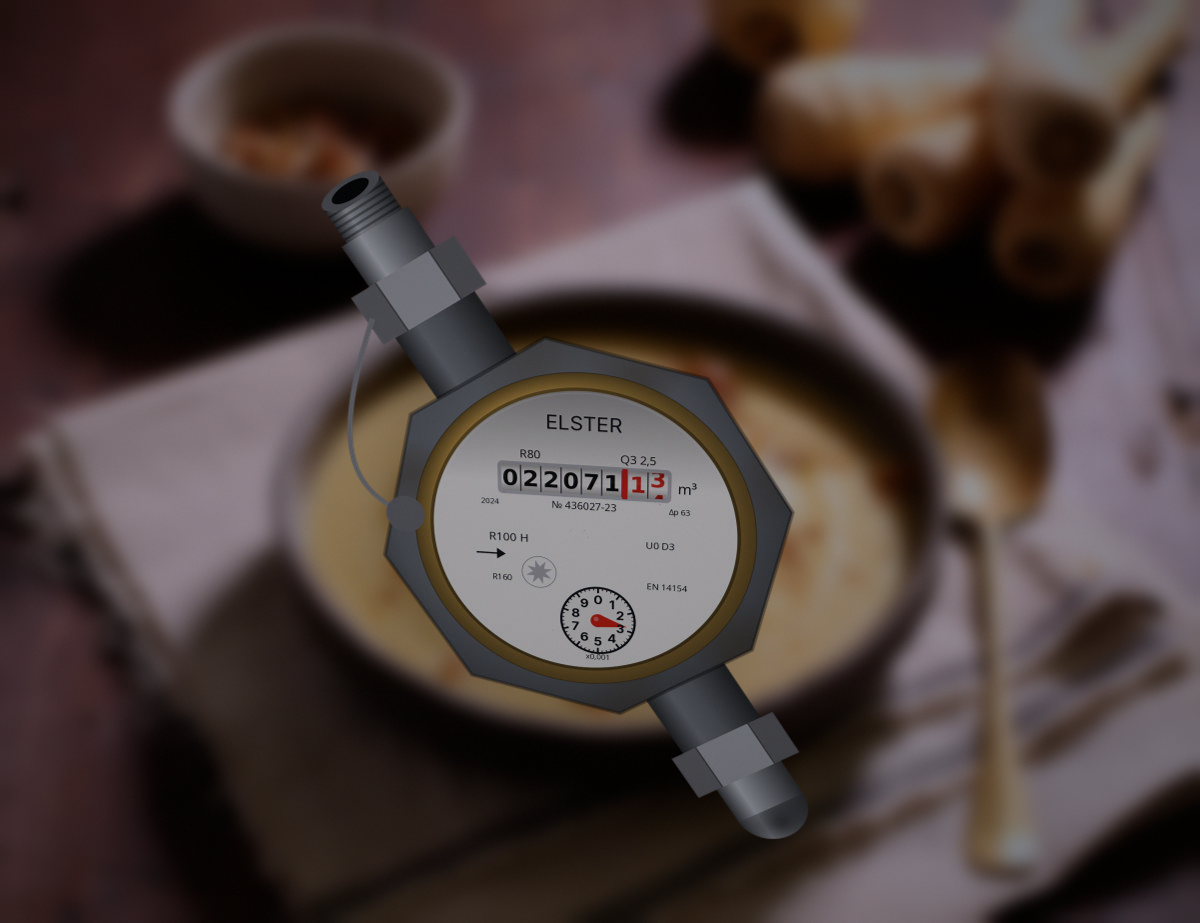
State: 22071.132 (m³)
